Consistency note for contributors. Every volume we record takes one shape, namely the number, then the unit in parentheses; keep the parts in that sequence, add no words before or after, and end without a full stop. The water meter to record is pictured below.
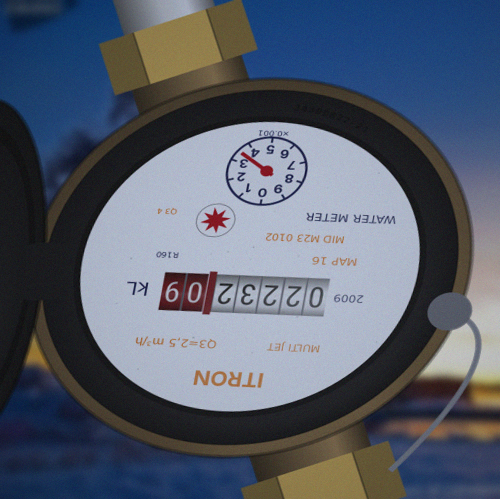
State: 2232.093 (kL)
